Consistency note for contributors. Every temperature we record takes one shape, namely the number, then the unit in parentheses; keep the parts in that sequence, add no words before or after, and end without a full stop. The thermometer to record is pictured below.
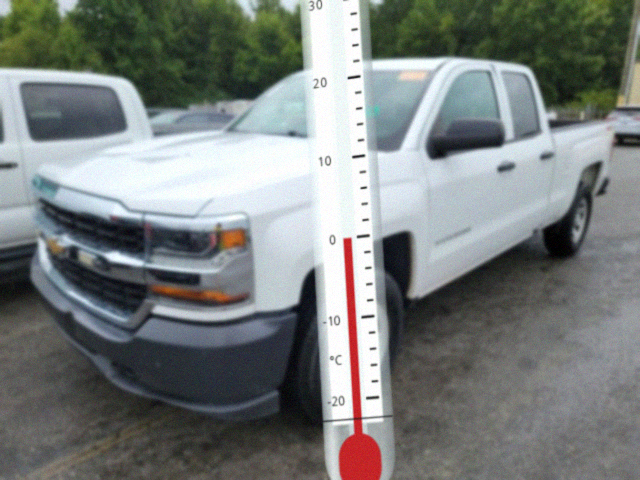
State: 0 (°C)
